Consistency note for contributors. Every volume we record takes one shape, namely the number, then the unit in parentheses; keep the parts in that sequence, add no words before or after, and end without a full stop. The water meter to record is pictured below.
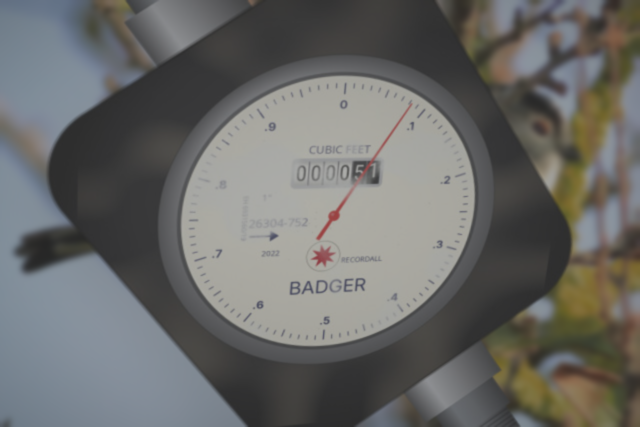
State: 51.08 (ft³)
